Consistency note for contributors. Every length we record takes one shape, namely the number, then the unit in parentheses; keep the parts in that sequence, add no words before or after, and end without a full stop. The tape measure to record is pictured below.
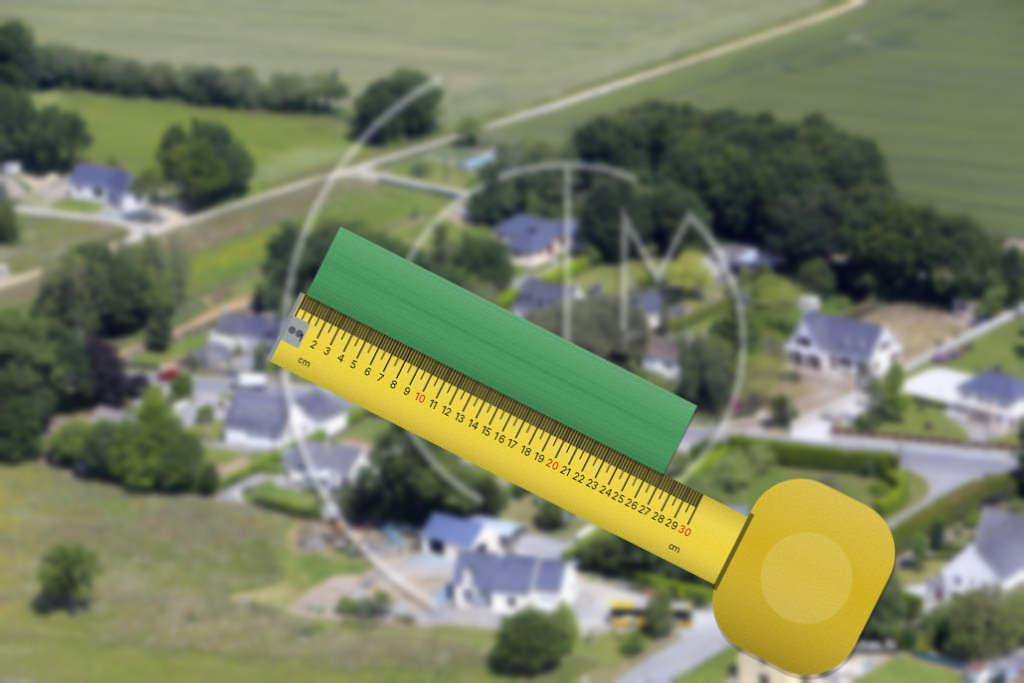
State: 27 (cm)
